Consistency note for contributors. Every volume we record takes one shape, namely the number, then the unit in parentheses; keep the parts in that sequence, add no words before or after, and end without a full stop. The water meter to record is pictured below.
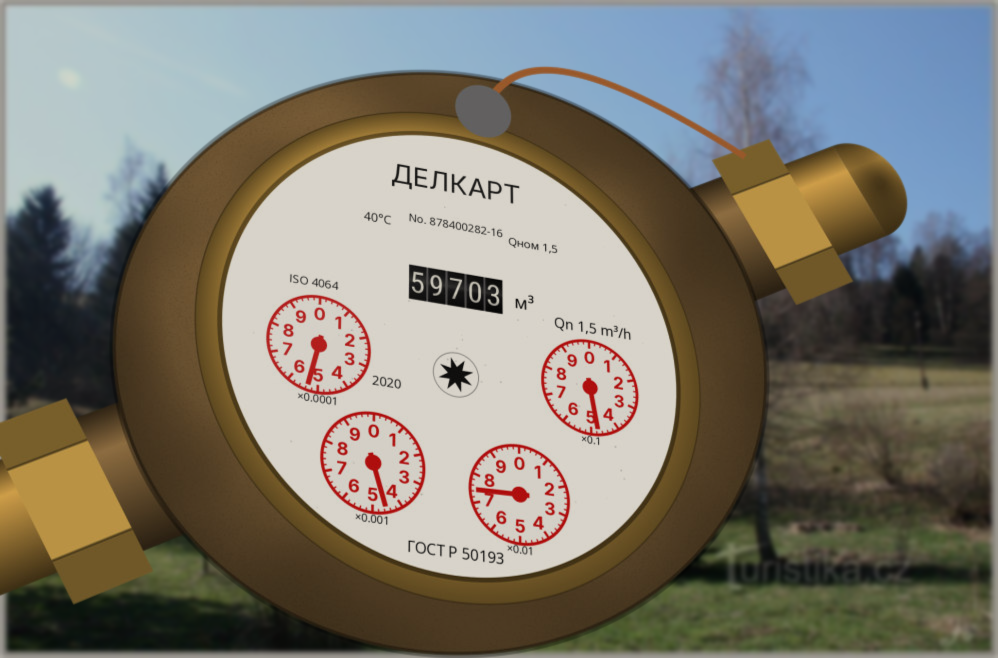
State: 59703.4745 (m³)
